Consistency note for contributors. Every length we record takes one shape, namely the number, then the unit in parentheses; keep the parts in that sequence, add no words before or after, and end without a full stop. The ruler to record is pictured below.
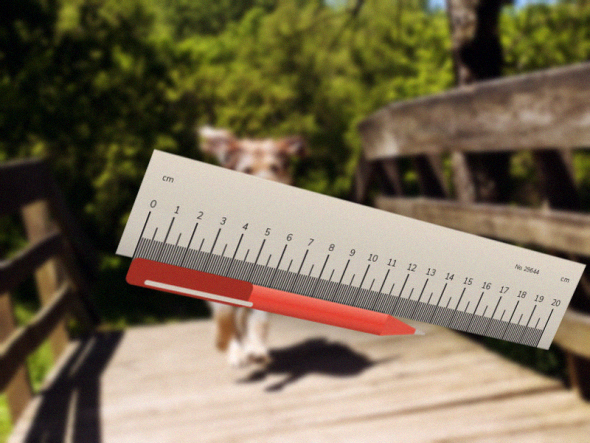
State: 14 (cm)
